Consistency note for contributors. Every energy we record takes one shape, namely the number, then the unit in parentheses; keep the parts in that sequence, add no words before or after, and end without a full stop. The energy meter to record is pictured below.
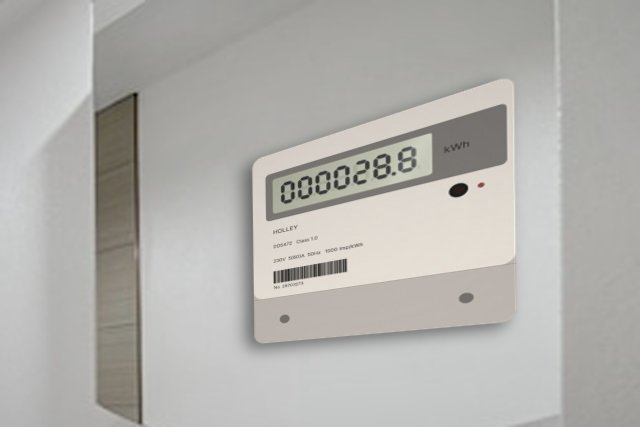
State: 28.8 (kWh)
